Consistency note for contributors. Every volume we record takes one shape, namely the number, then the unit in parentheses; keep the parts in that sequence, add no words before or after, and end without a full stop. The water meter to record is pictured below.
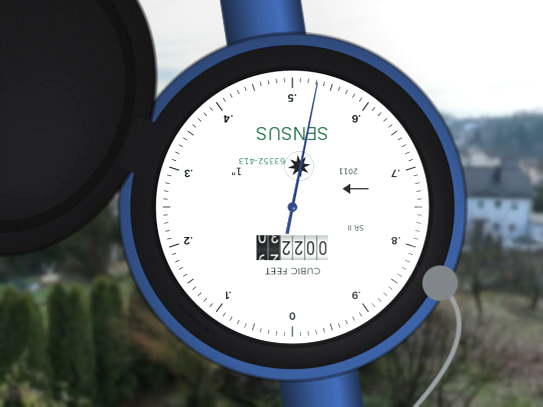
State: 2229.53 (ft³)
